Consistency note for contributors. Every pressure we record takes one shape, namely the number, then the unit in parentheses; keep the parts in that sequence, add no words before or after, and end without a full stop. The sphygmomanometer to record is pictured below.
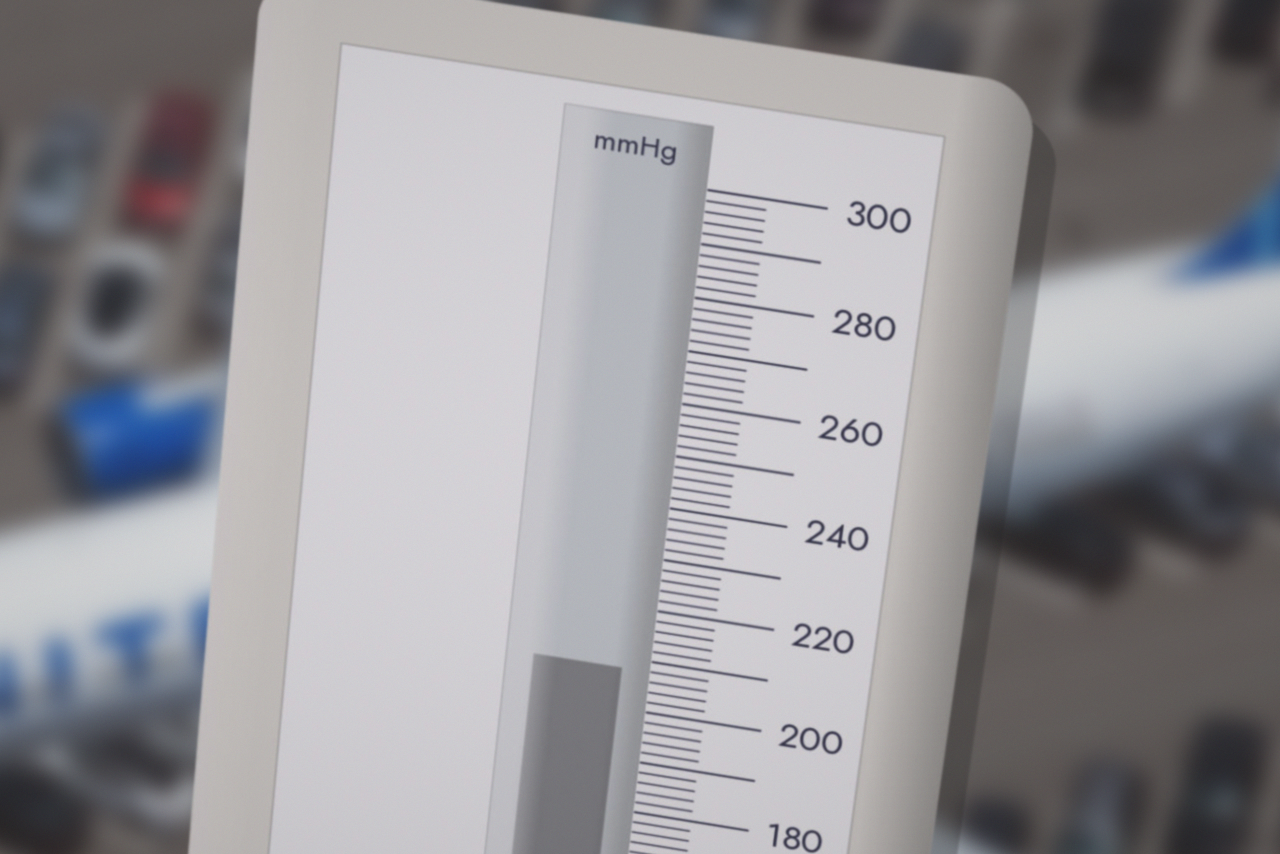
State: 208 (mmHg)
